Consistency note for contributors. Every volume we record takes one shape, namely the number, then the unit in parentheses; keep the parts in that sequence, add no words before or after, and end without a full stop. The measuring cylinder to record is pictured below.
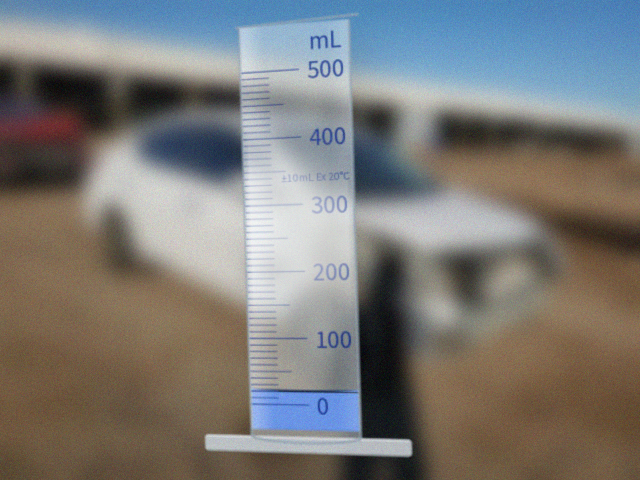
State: 20 (mL)
